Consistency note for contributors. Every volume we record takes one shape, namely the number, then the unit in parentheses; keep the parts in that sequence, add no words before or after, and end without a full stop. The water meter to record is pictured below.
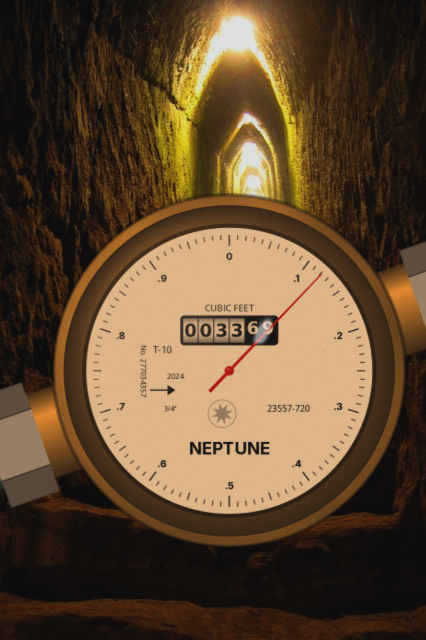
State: 3369.12 (ft³)
